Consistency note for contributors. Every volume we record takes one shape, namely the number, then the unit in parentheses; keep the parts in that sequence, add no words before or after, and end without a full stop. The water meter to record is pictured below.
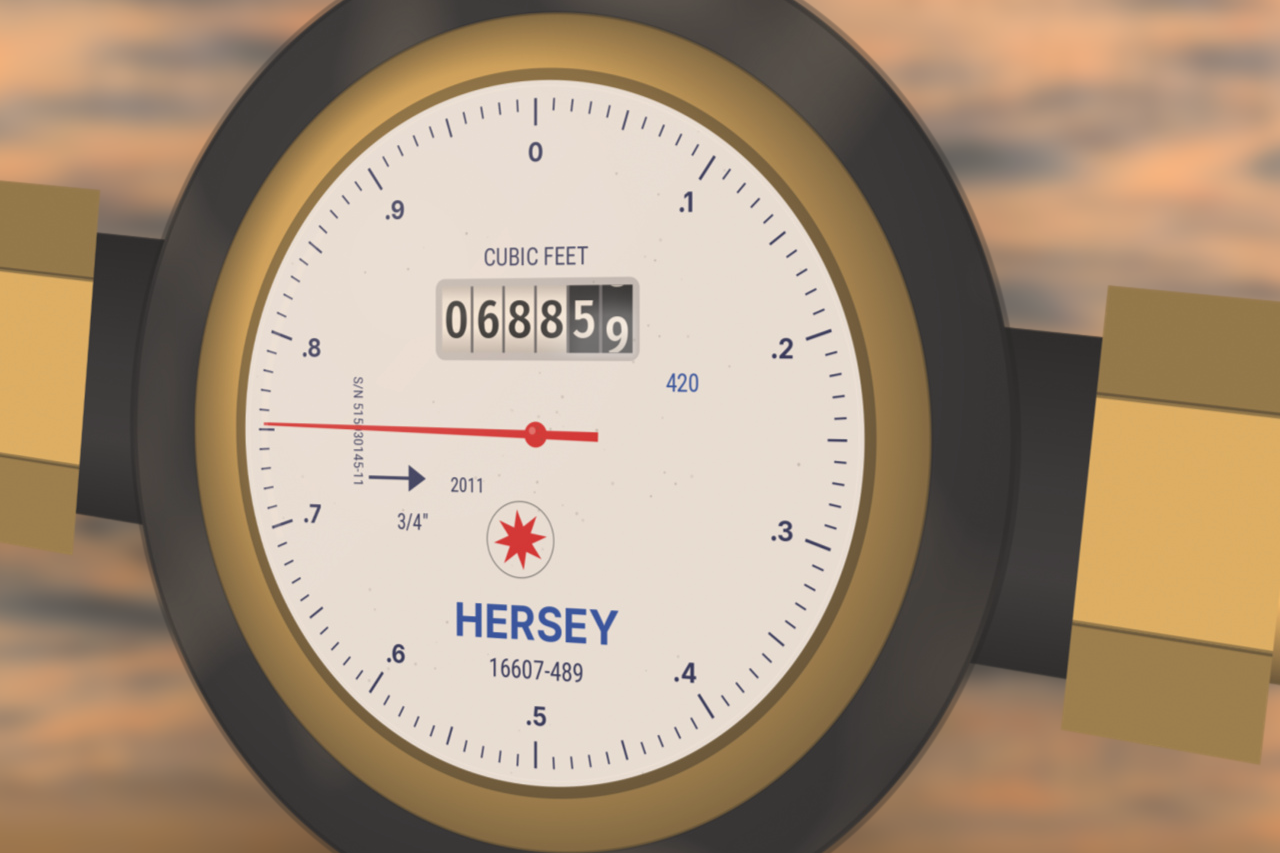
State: 68858.75 (ft³)
